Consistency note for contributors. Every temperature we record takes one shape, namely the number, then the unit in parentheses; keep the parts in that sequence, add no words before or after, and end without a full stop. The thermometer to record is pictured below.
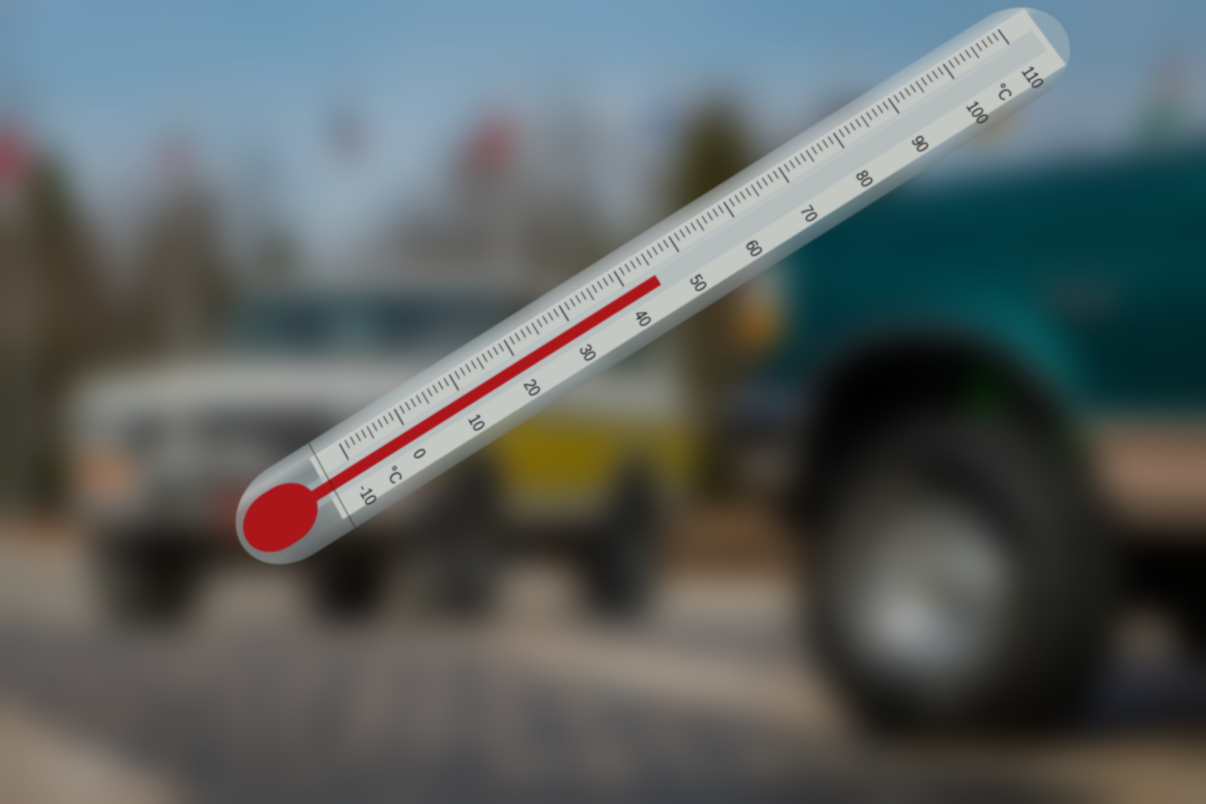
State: 45 (°C)
